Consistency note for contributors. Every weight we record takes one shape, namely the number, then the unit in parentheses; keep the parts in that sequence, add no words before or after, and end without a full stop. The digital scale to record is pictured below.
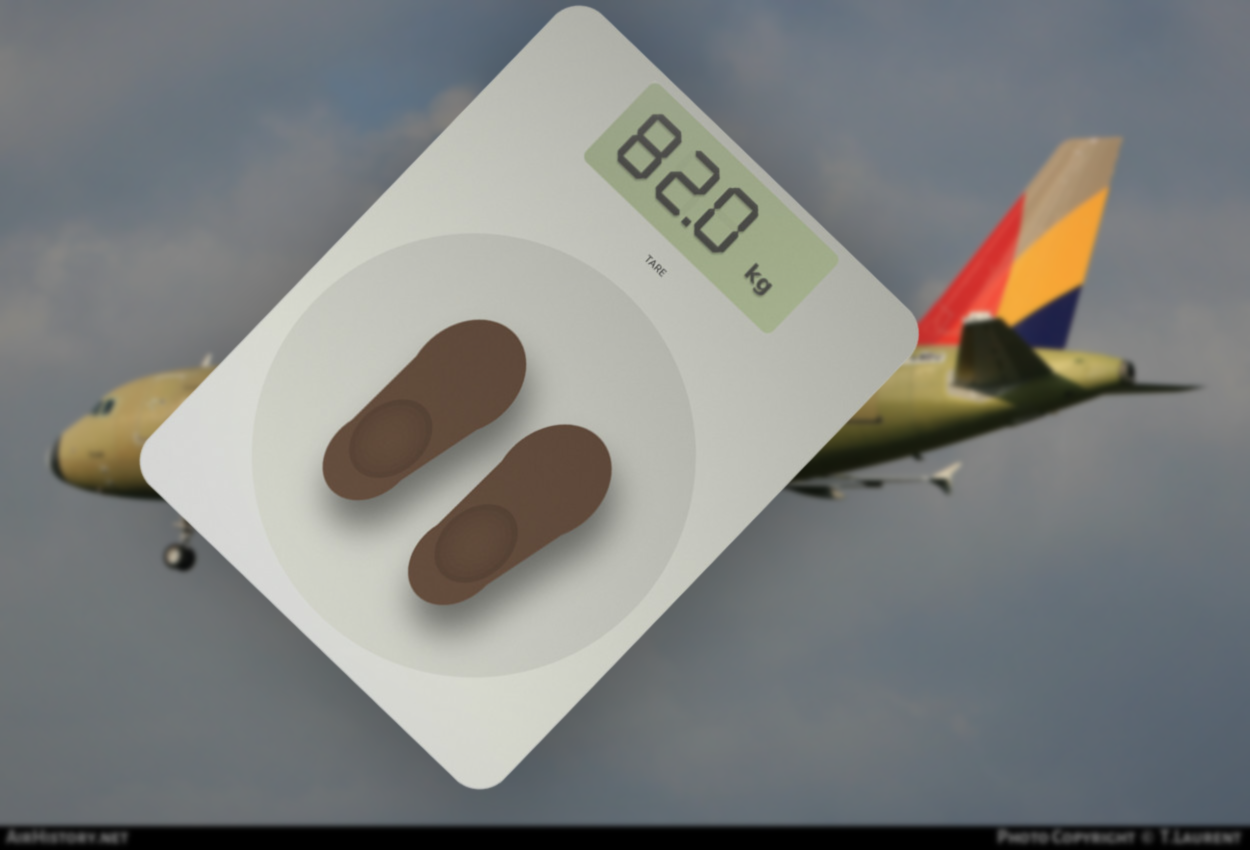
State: 82.0 (kg)
